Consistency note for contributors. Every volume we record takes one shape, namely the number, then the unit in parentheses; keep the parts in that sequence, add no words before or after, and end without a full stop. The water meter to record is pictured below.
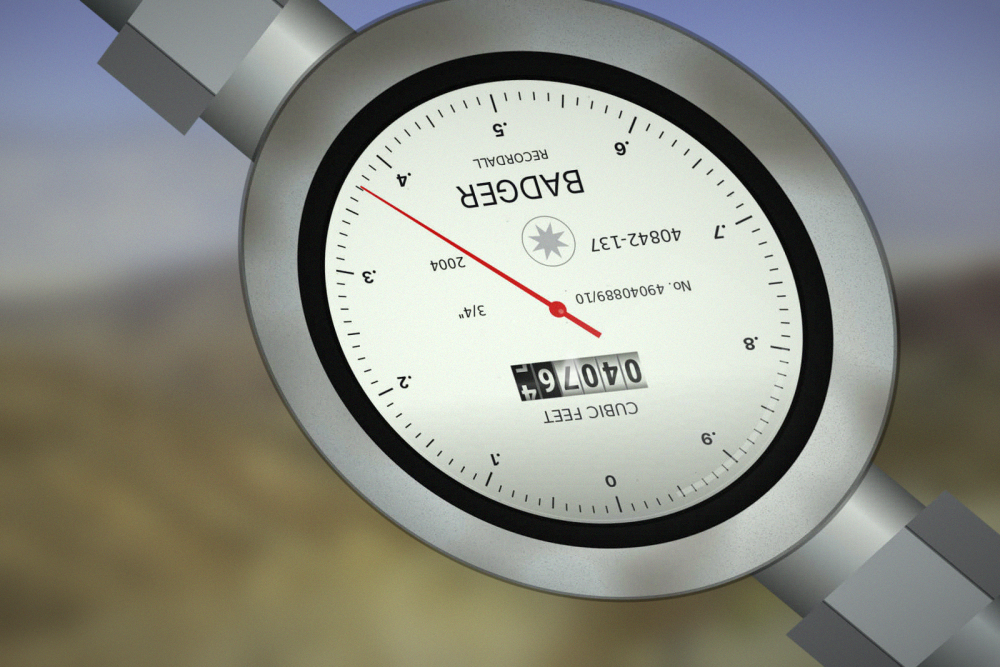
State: 40764.37 (ft³)
